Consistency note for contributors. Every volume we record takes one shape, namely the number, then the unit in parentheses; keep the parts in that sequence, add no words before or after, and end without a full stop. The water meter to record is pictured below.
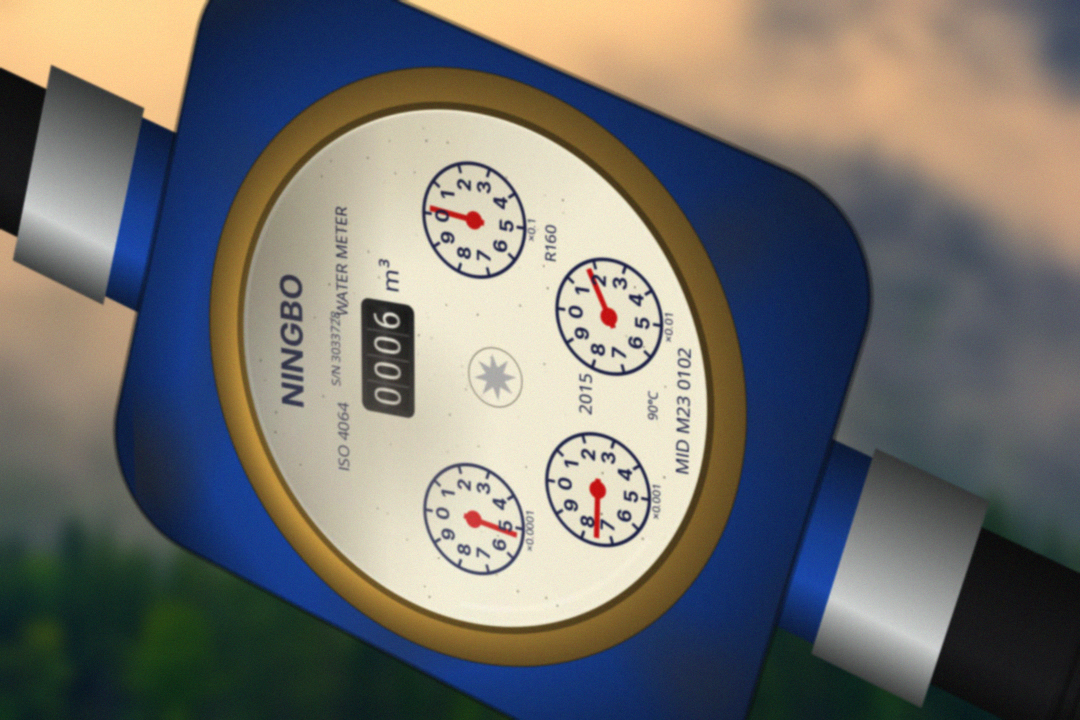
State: 6.0175 (m³)
